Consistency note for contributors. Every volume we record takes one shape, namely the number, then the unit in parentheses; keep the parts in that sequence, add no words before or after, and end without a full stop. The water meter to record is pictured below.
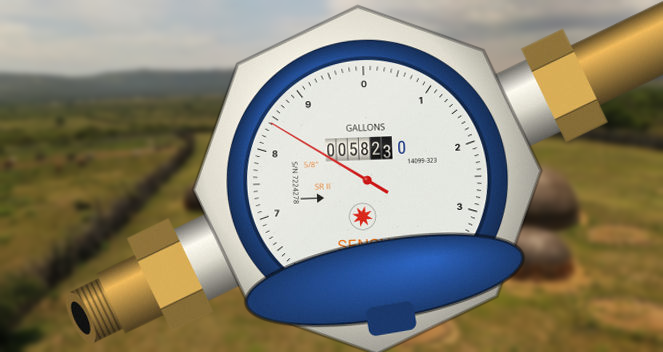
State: 58228.4 (gal)
